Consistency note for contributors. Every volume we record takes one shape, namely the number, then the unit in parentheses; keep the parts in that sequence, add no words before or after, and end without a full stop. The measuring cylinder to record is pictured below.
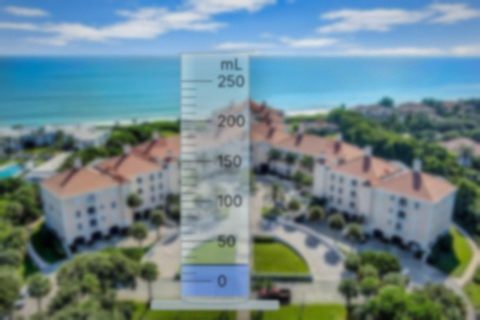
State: 20 (mL)
